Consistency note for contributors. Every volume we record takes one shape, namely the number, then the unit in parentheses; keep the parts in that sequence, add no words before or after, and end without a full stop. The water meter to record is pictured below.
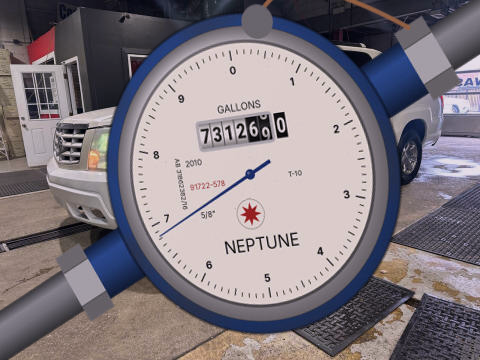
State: 7312686.8 (gal)
